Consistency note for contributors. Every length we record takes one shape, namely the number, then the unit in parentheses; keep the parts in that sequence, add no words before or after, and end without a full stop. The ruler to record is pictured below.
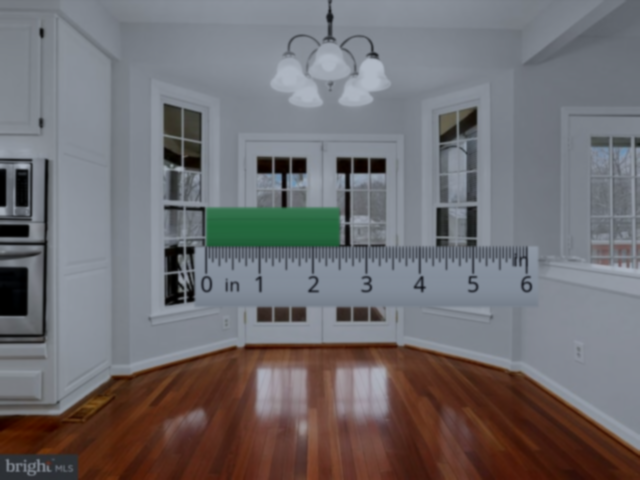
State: 2.5 (in)
